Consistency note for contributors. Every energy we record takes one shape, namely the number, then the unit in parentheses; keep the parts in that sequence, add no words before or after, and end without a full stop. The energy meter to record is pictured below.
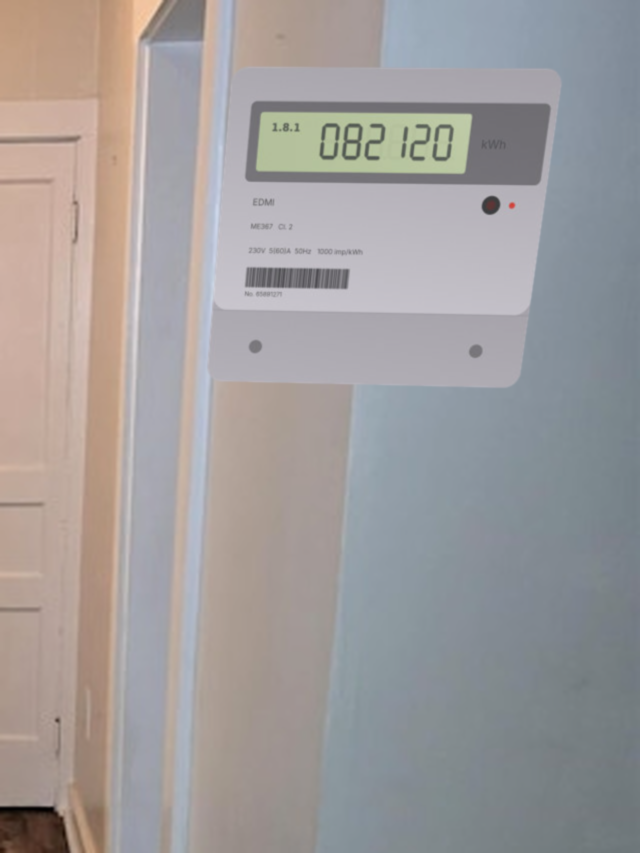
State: 82120 (kWh)
